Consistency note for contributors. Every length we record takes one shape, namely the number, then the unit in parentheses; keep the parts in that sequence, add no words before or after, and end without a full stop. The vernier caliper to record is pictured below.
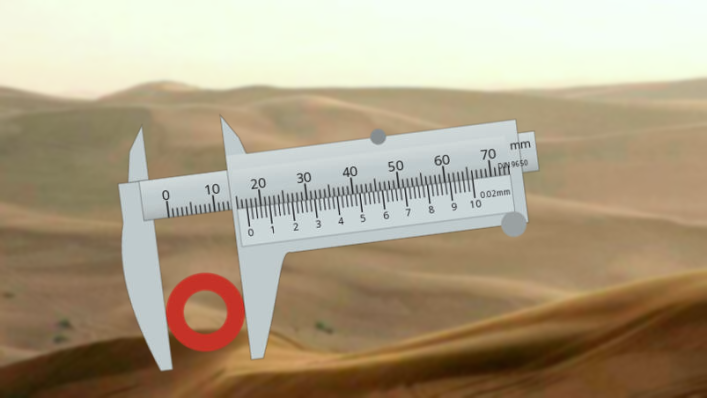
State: 17.0 (mm)
